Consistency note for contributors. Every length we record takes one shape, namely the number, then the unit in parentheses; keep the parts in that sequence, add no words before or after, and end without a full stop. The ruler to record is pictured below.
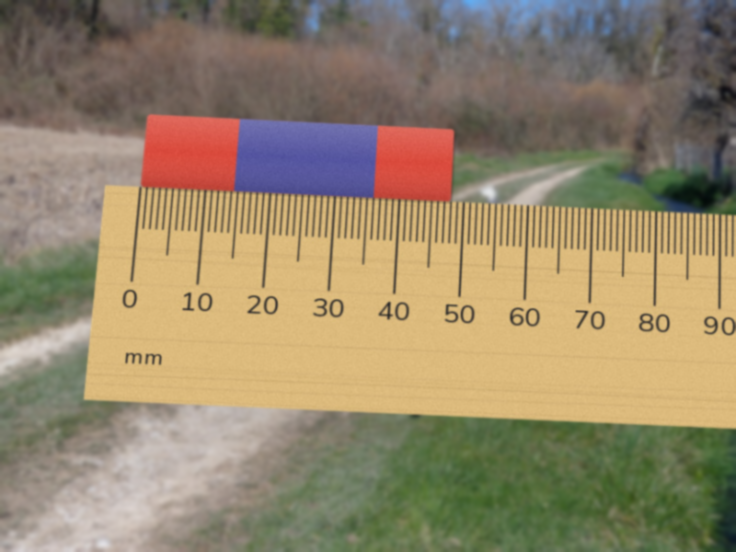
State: 48 (mm)
